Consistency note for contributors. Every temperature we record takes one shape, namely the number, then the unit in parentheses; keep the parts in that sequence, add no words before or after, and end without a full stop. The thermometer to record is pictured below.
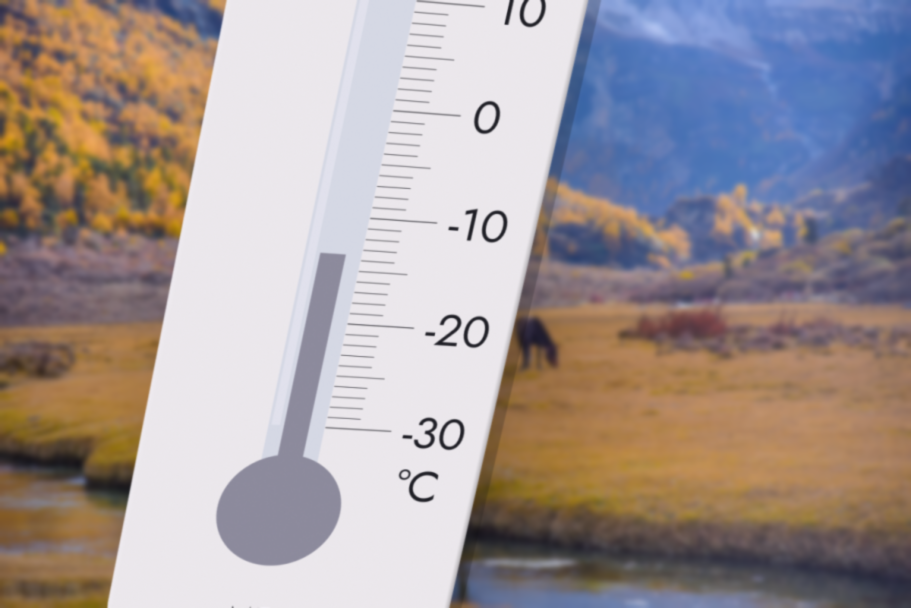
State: -13.5 (°C)
